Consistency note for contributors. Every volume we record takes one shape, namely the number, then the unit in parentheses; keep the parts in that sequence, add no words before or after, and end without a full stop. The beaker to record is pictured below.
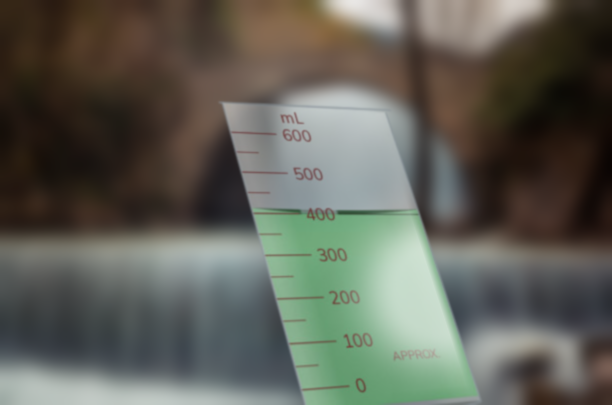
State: 400 (mL)
